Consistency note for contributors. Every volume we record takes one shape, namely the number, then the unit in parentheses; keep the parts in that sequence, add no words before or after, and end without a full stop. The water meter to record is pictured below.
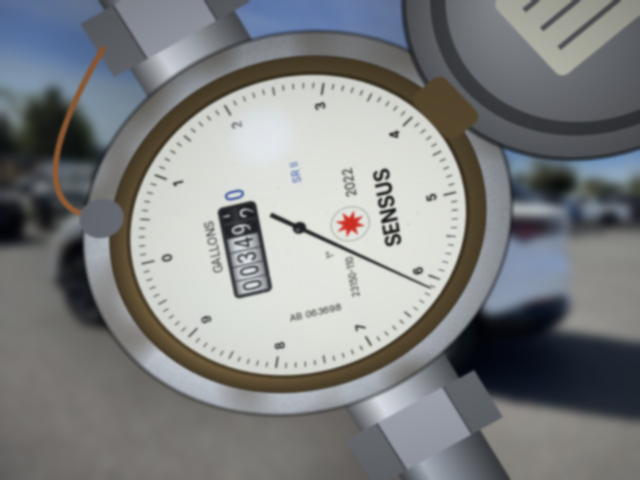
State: 34916.1 (gal)
